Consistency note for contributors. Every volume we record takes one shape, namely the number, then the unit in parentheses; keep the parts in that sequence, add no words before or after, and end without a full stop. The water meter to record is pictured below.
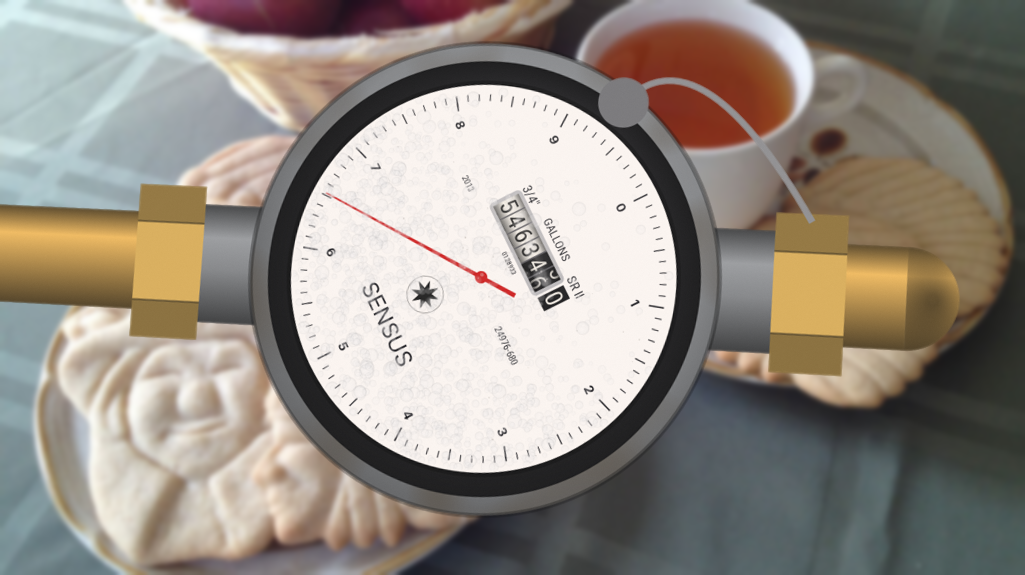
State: 5463456.5 (gal)
